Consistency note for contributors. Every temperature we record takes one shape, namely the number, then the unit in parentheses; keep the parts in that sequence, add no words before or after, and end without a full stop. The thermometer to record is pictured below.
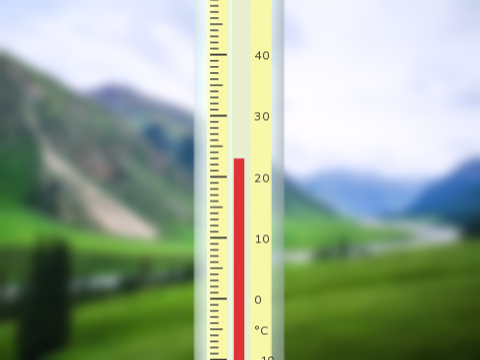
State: 23 (°C)
